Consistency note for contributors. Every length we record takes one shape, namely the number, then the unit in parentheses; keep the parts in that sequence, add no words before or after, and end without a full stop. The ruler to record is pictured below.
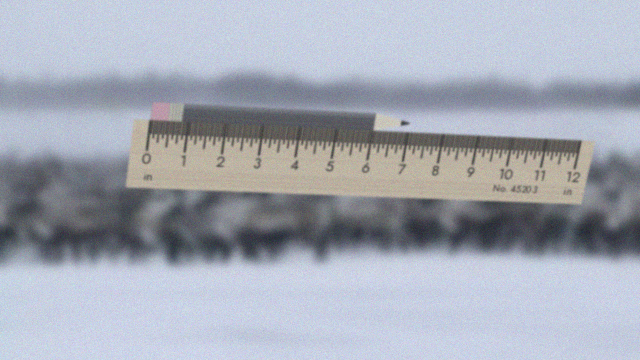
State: 7 (in)
